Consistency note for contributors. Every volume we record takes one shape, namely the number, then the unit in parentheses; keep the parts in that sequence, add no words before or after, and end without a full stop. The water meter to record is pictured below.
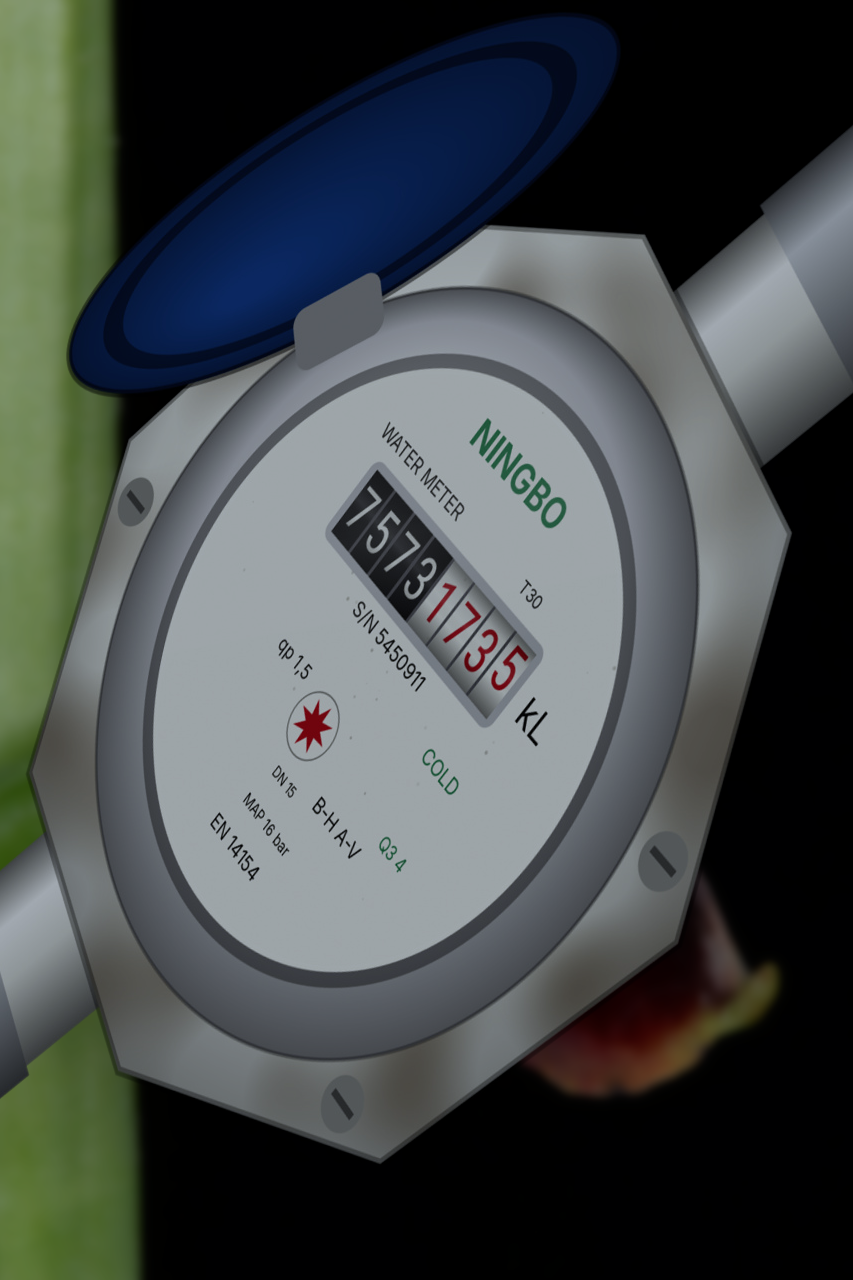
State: 7573.1735 (kL)
